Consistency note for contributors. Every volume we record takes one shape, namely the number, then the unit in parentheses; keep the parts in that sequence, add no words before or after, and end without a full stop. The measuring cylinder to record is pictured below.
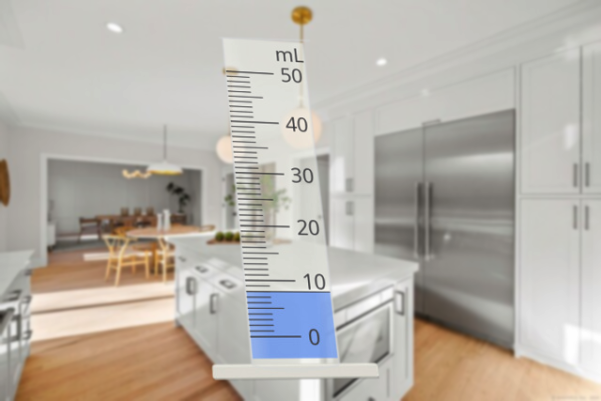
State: 8 (mL)
